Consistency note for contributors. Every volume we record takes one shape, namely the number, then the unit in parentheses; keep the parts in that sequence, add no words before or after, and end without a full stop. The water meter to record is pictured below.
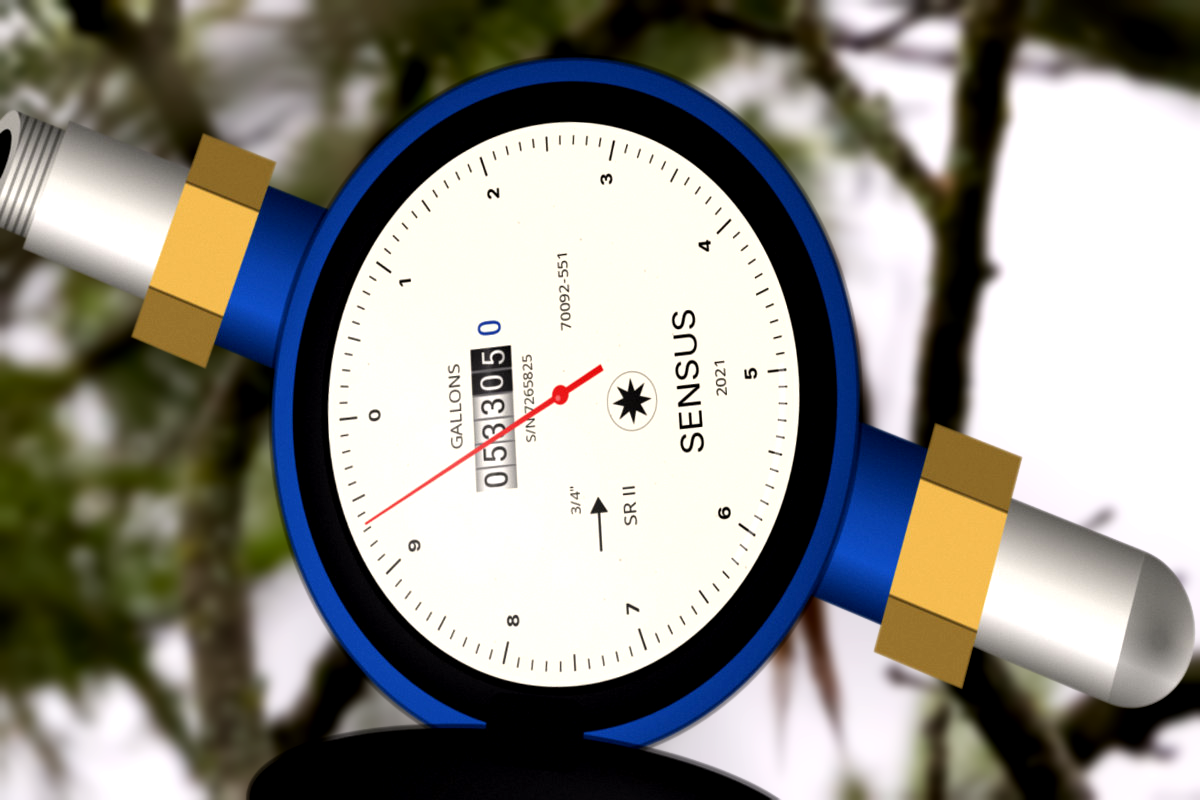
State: 533049.3 (gal)
